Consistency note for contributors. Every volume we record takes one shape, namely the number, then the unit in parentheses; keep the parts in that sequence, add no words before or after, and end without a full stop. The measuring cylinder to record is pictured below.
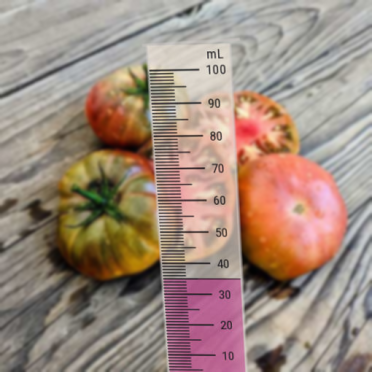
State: 35 (mL)
